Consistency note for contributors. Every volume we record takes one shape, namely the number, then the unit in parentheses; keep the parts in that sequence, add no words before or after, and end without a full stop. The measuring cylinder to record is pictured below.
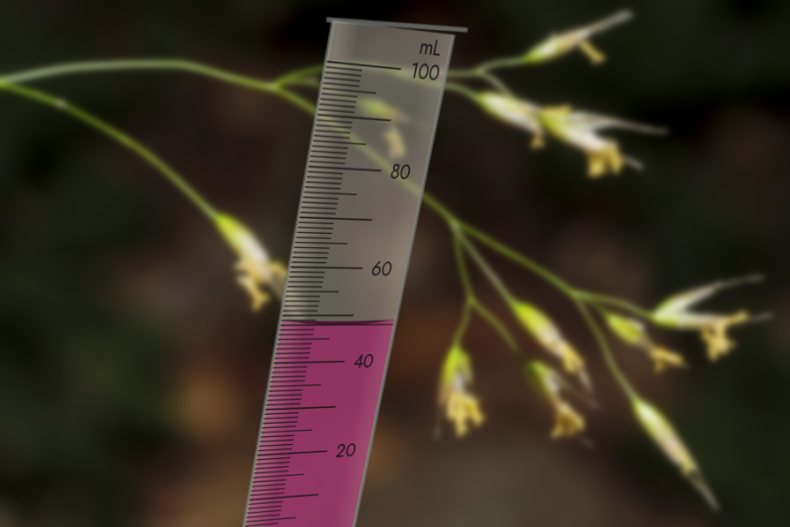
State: 48 (mL)
